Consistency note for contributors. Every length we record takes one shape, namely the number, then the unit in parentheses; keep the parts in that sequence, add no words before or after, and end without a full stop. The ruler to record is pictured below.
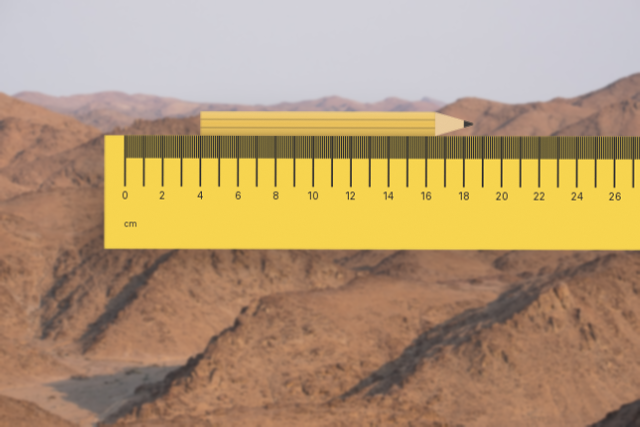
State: 14.5 (cm)
